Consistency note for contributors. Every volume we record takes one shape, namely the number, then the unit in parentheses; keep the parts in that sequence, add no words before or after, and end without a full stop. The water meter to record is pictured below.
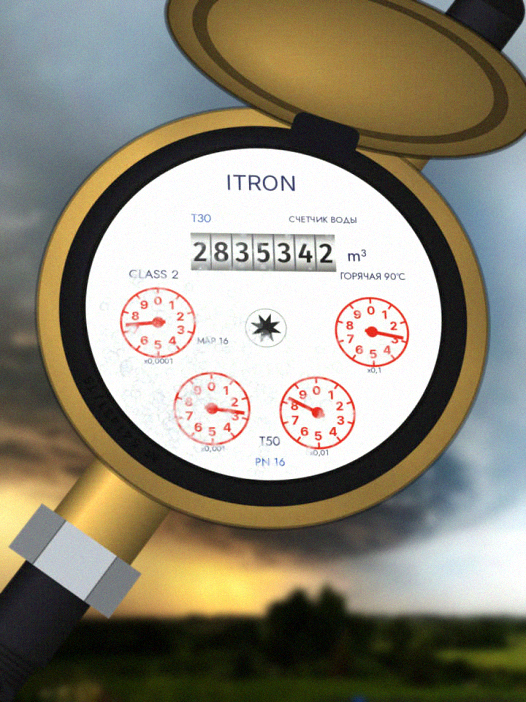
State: 2835342.2827 (m³)
